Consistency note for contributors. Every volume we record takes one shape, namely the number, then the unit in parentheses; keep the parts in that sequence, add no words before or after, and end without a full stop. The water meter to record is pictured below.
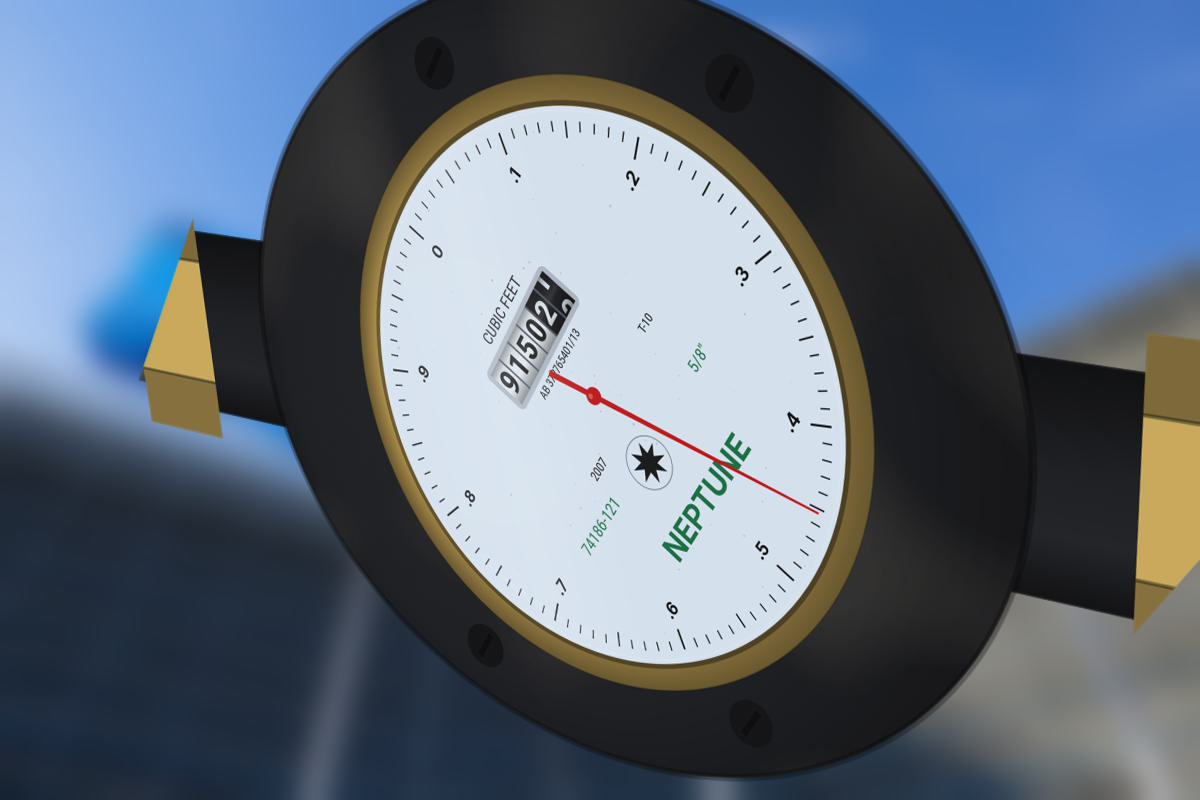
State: 915021.45 (ft³)
